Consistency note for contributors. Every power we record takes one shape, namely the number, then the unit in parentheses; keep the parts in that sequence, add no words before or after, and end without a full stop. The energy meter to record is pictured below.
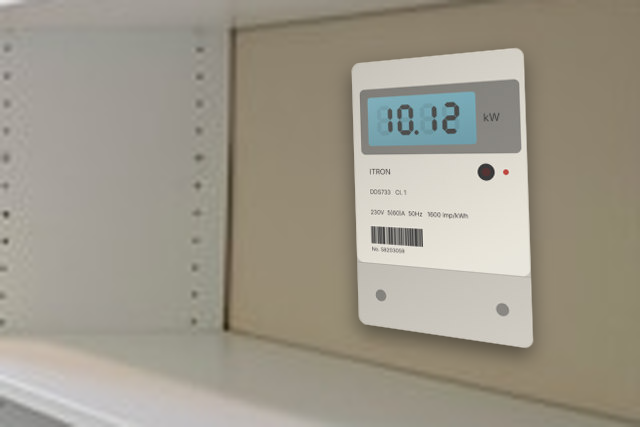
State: 10.12 (kW)
